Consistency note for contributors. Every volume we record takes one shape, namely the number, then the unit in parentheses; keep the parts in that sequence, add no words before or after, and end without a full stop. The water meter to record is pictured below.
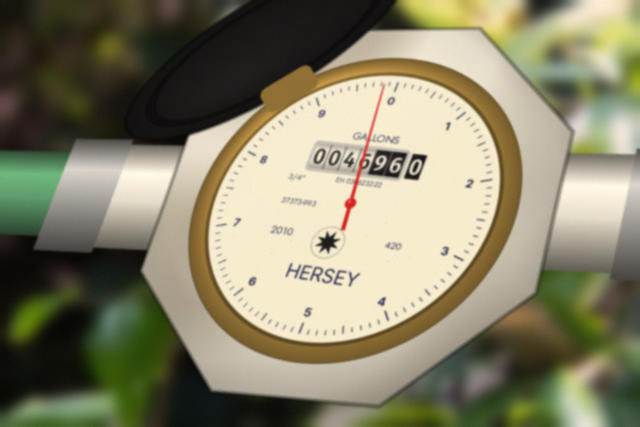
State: 46959.8 (gal)
